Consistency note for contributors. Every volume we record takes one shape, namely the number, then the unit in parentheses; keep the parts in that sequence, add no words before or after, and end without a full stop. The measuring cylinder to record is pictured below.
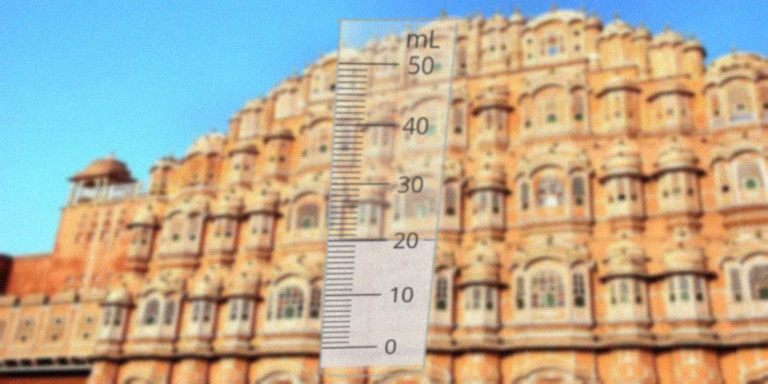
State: 20 (mL)
